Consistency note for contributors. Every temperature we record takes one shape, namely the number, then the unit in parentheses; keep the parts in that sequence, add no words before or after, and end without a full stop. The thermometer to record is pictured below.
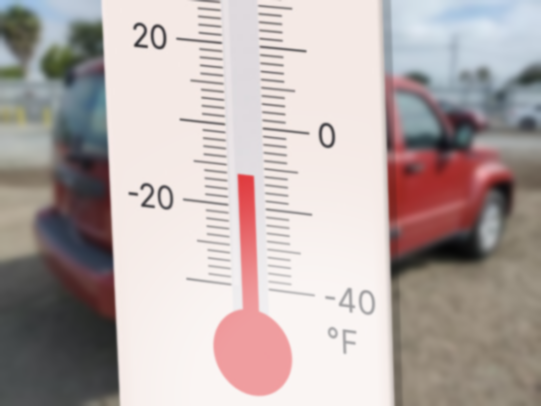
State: -12 (°F)
